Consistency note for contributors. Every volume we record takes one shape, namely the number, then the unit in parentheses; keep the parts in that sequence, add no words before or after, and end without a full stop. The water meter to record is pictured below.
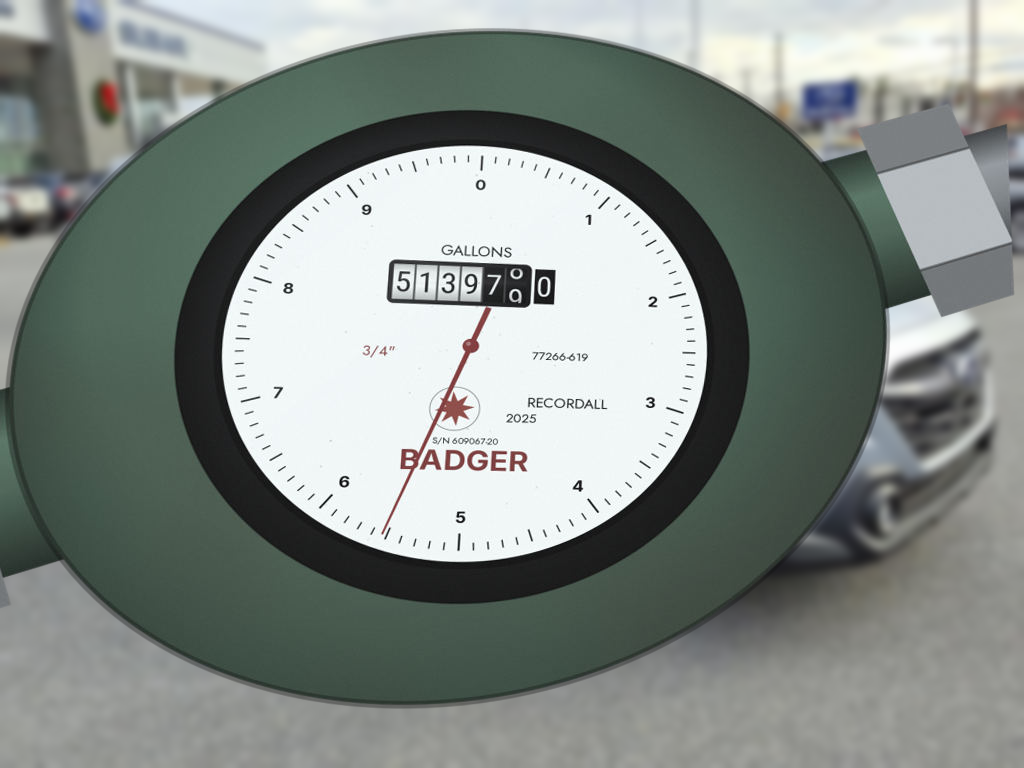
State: 5139785.5 (gal)
